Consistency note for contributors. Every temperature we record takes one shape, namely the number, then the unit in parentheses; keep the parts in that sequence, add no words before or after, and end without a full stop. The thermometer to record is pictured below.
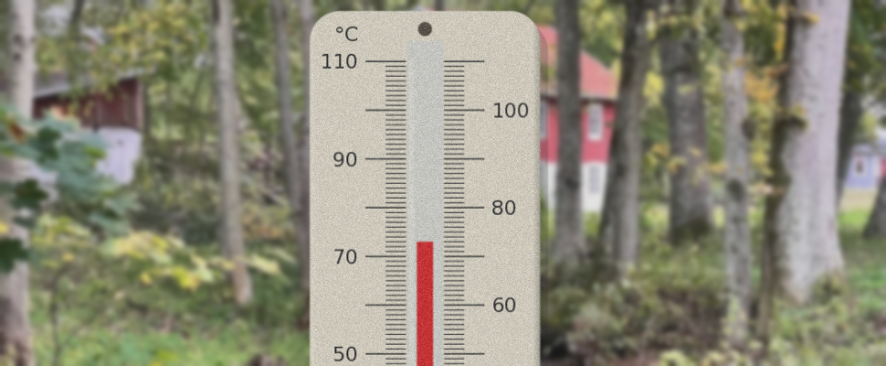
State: 73 (°C)
